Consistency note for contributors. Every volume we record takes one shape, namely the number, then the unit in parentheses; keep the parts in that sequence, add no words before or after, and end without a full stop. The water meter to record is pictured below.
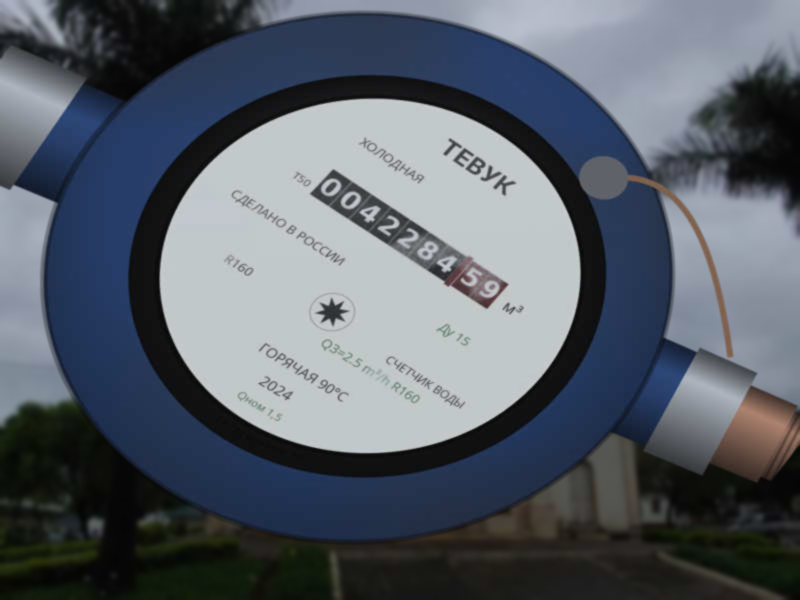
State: 42284.59 (m³)
